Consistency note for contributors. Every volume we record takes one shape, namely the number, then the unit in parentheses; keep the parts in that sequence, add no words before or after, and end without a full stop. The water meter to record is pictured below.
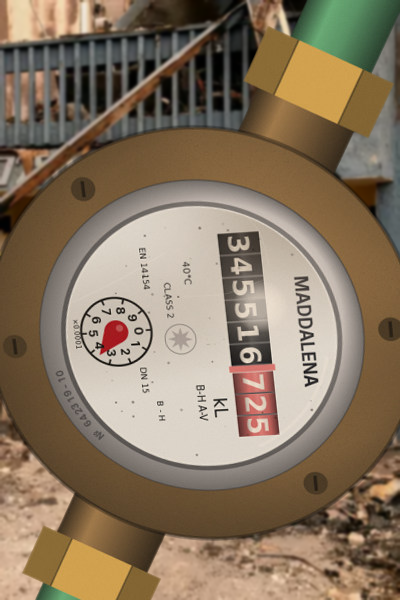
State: 345516.7253 (kL)
